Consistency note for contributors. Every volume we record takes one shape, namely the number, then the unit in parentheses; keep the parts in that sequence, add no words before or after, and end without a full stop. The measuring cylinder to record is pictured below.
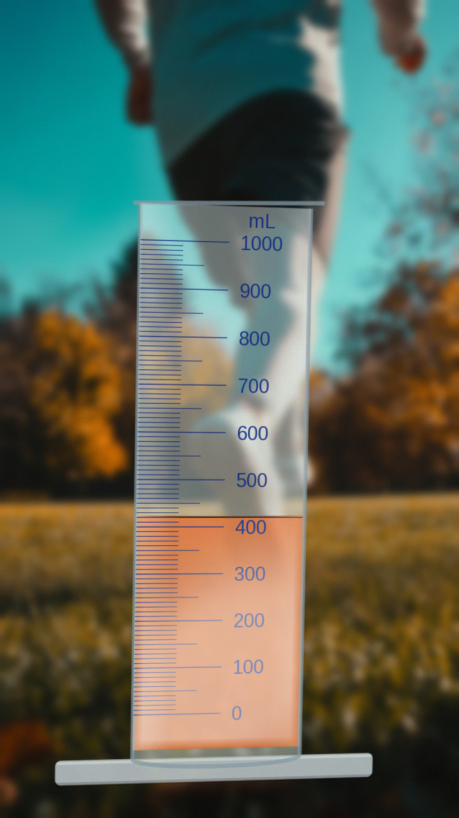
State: 420 (mL)
